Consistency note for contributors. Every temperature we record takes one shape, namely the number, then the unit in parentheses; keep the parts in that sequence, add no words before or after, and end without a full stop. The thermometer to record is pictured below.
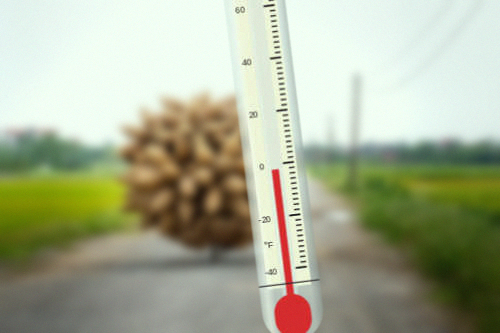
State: -2 (°F)
